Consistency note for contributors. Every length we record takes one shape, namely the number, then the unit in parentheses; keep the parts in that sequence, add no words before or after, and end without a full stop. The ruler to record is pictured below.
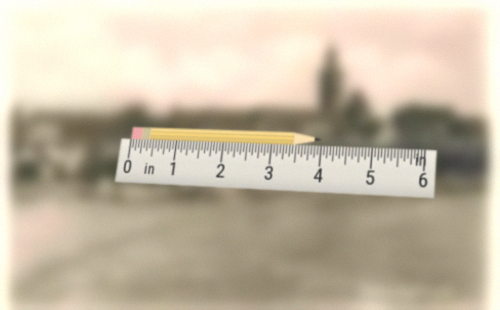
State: 4 (in)
